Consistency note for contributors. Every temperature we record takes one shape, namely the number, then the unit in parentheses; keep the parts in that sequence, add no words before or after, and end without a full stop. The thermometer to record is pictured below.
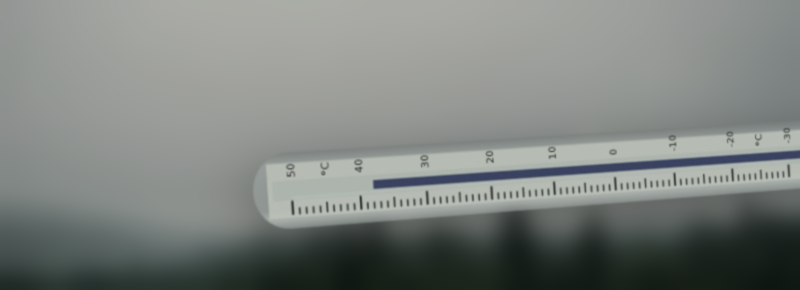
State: 38 (°C)
